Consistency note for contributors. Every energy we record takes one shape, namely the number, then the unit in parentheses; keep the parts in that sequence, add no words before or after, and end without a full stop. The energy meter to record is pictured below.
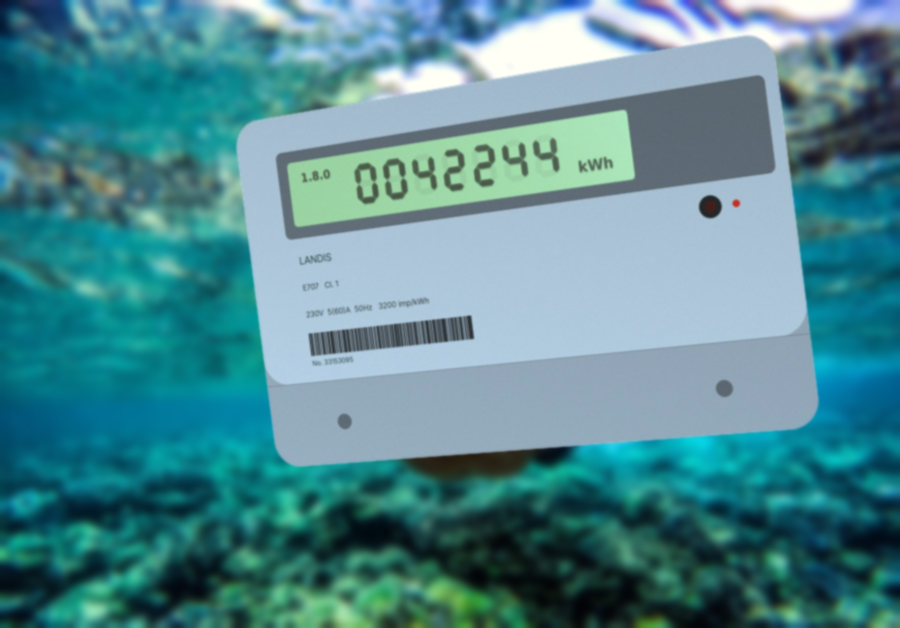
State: 42244 (kWh)
